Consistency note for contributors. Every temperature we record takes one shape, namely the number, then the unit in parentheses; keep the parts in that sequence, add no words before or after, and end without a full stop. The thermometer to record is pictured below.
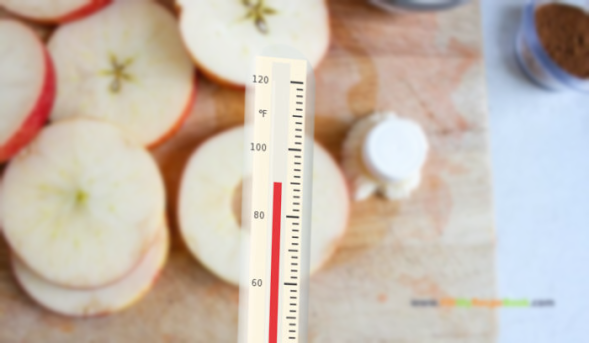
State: 90 (°F)
